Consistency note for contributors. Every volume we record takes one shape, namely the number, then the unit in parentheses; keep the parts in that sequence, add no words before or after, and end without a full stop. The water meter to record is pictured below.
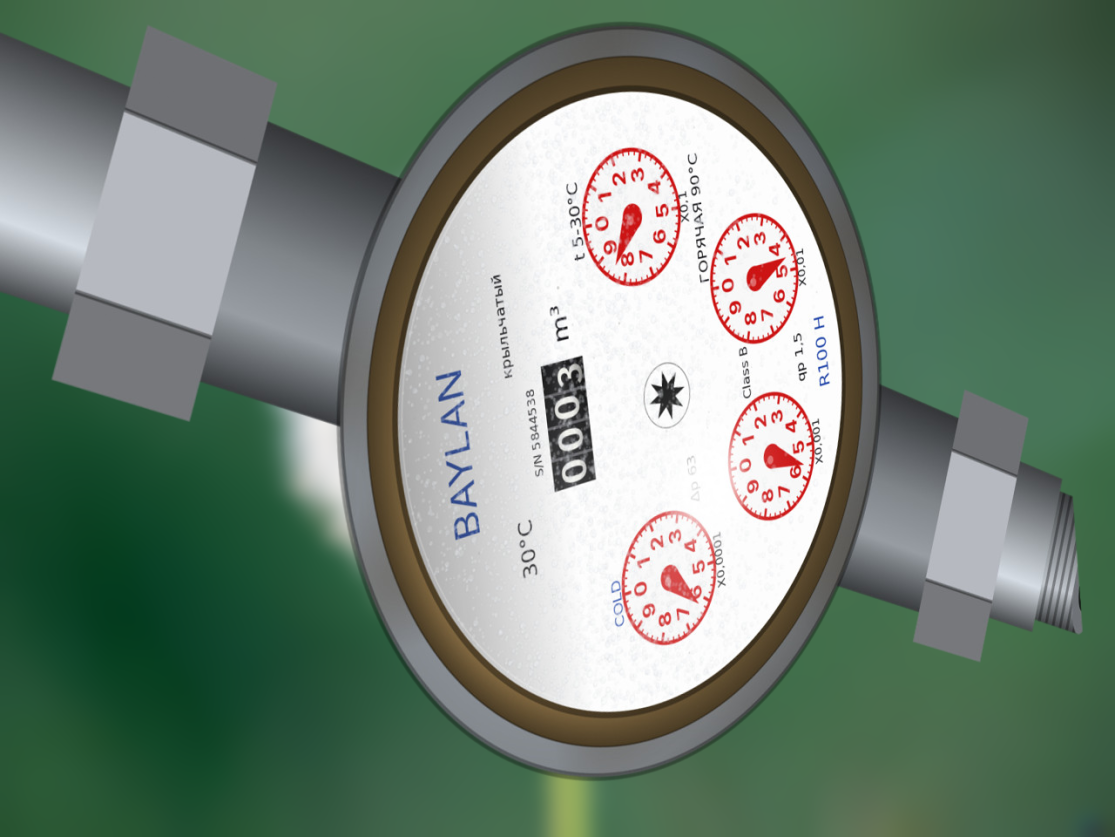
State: 2.8456 (m³)
